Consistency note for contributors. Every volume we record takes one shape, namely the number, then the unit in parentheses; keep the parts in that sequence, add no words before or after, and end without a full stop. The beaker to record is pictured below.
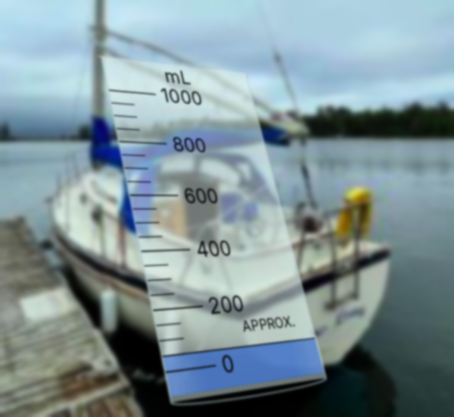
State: 50 (mL)
